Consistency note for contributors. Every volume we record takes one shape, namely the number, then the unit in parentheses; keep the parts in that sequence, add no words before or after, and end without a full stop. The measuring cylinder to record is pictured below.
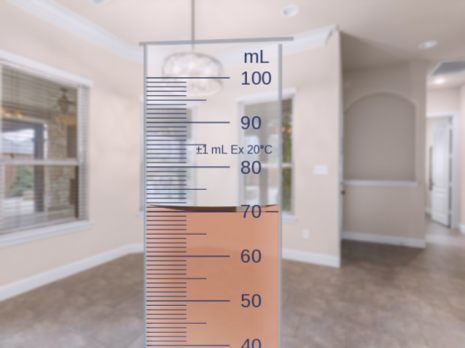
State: 70 (mL)
